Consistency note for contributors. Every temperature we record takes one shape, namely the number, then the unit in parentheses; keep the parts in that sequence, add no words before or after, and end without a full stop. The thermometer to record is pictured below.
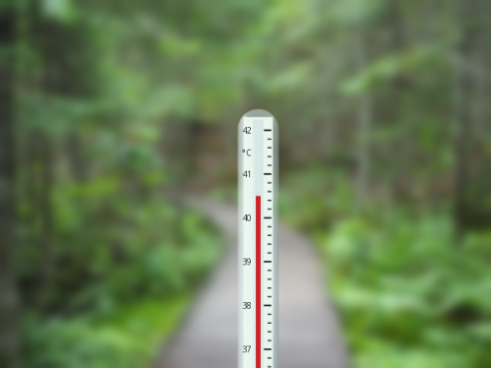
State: 40.5 (°C)
